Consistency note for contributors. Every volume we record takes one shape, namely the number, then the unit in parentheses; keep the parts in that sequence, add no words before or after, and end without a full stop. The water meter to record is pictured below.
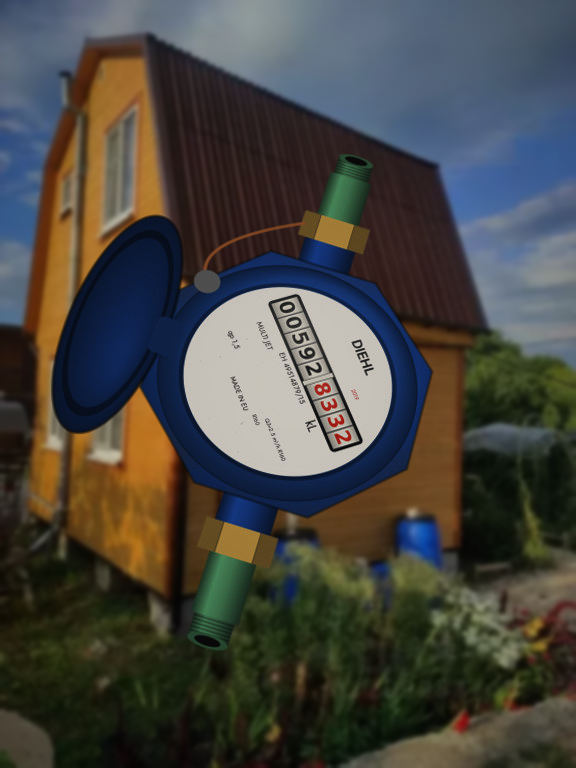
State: 592.8332 (kL)
